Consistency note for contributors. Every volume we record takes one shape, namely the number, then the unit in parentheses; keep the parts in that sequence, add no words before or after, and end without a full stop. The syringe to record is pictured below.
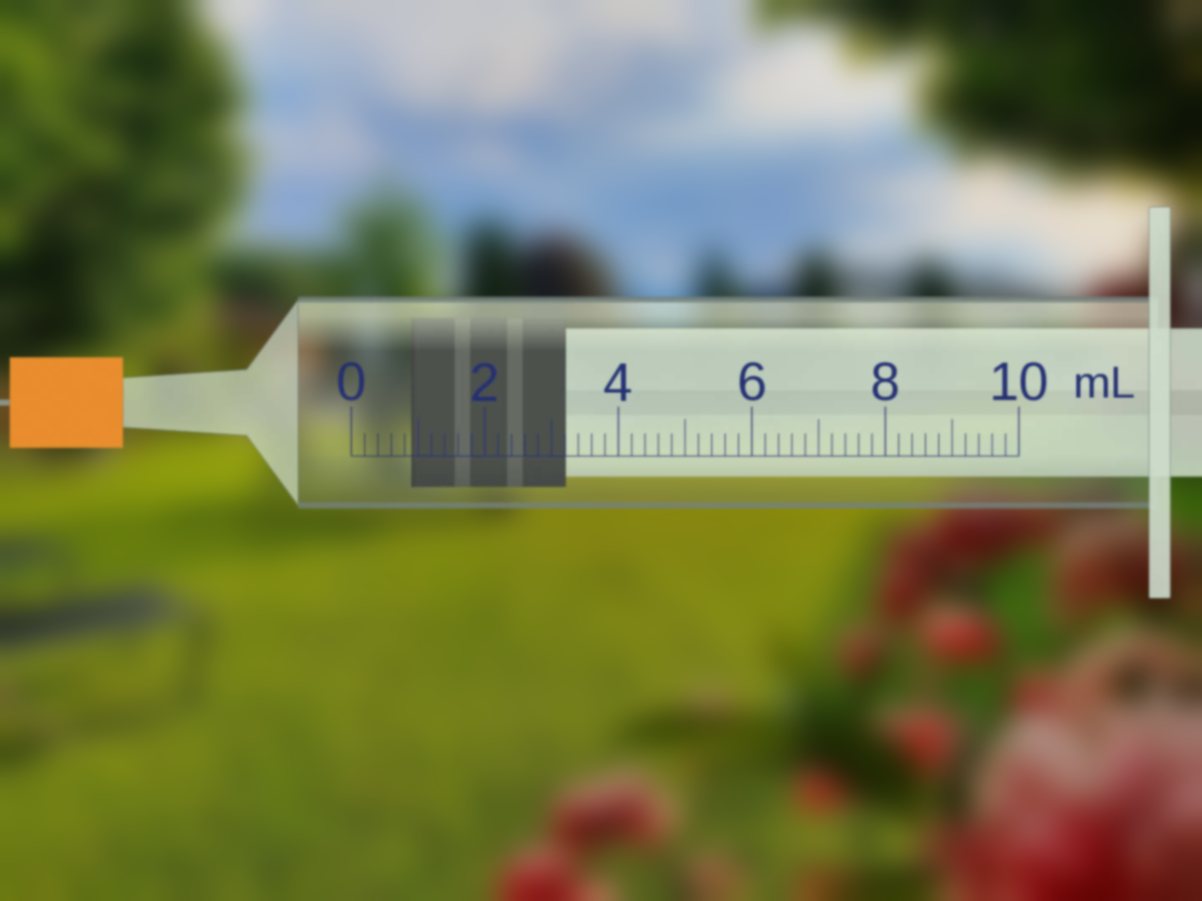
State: 0.9 (mL)
